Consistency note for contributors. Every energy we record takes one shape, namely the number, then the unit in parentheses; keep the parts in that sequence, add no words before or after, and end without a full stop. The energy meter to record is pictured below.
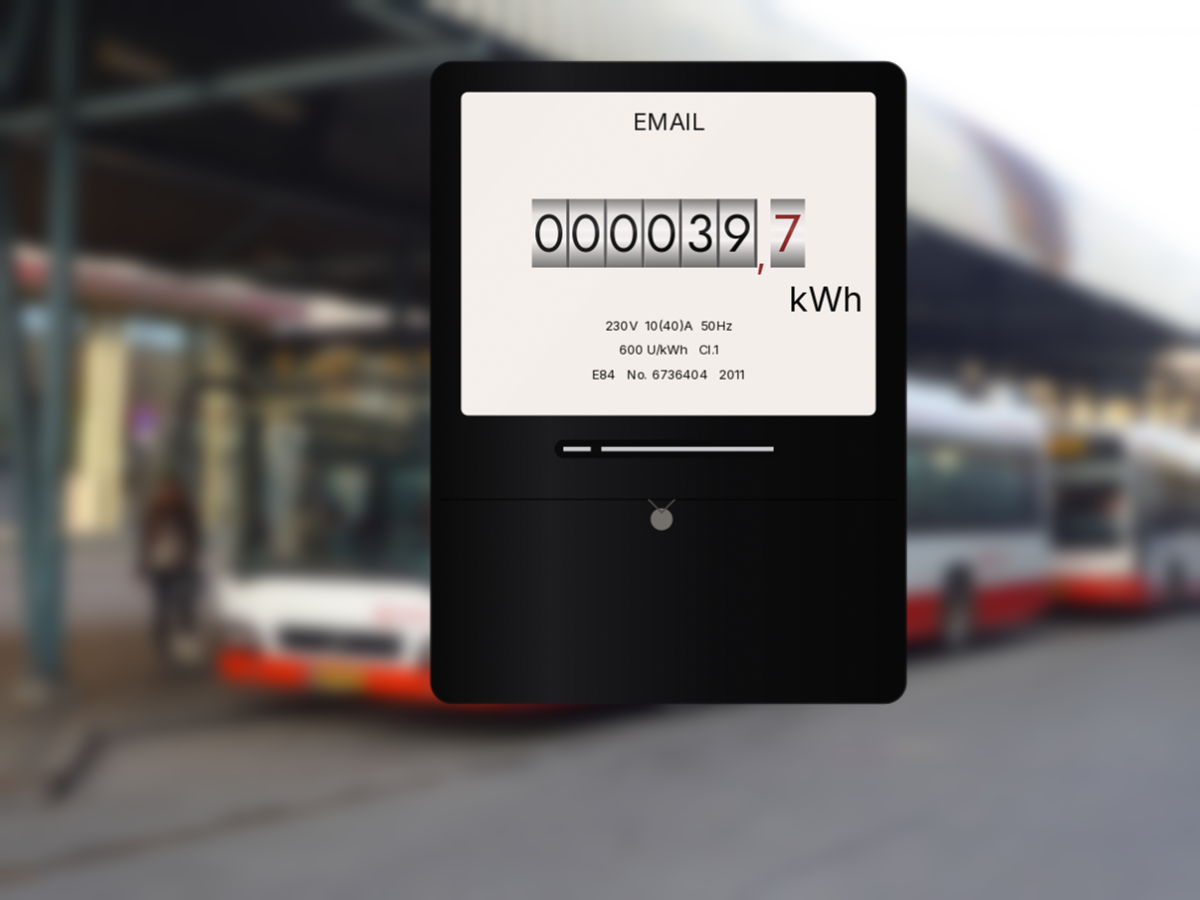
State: 39.7 (kWh)
